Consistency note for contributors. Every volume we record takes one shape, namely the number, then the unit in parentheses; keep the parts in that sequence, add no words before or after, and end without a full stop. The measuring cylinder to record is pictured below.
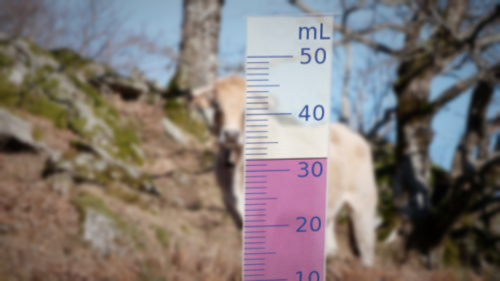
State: 32 (mL)
